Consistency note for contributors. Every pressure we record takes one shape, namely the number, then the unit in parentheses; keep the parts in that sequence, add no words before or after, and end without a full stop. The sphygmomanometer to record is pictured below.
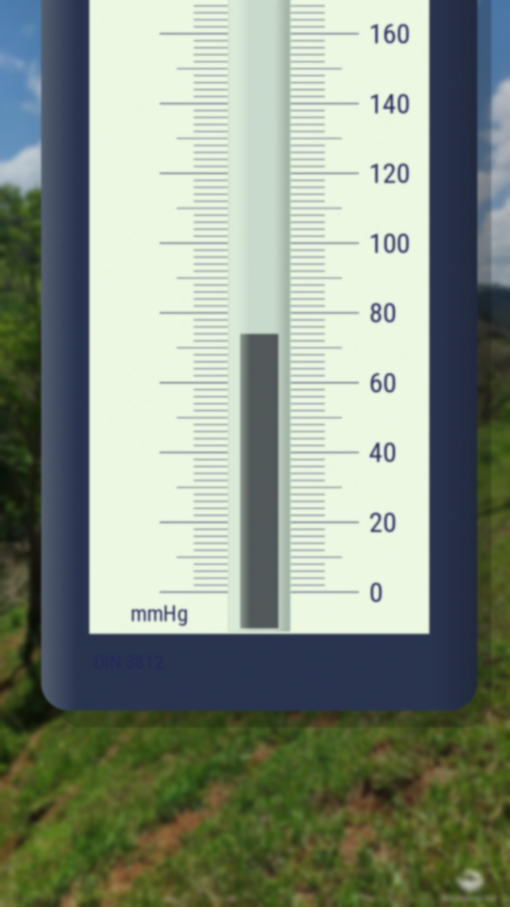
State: 74 (mmHg)
